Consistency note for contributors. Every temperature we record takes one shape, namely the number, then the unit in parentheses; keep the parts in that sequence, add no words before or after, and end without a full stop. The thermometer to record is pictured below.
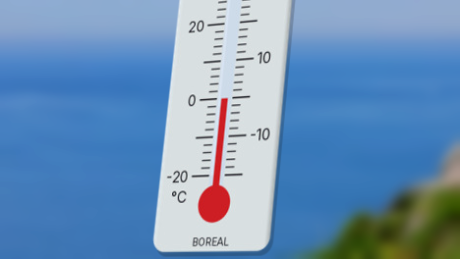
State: 0 (°C)
